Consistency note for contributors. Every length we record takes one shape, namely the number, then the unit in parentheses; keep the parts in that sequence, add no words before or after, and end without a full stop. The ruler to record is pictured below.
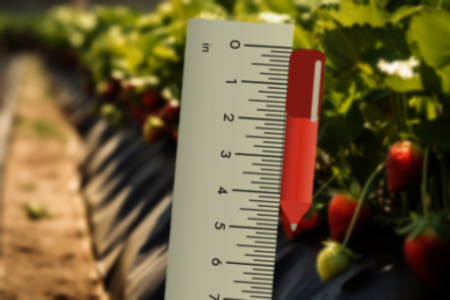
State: 5 (in)
